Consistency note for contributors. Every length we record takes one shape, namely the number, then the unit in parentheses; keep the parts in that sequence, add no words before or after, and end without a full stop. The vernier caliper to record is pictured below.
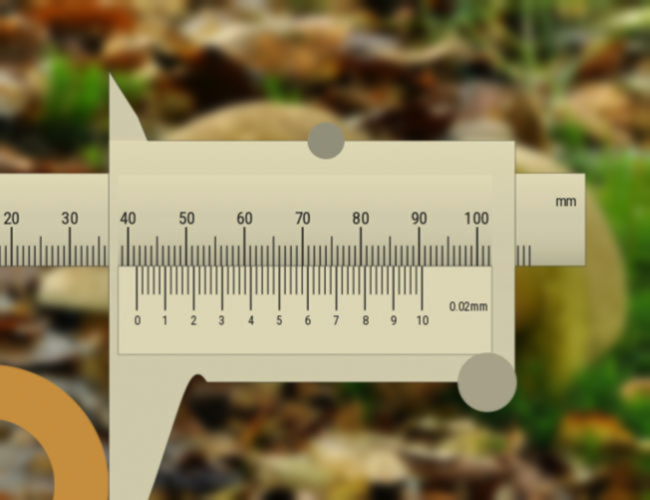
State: 41.5 (mm)
